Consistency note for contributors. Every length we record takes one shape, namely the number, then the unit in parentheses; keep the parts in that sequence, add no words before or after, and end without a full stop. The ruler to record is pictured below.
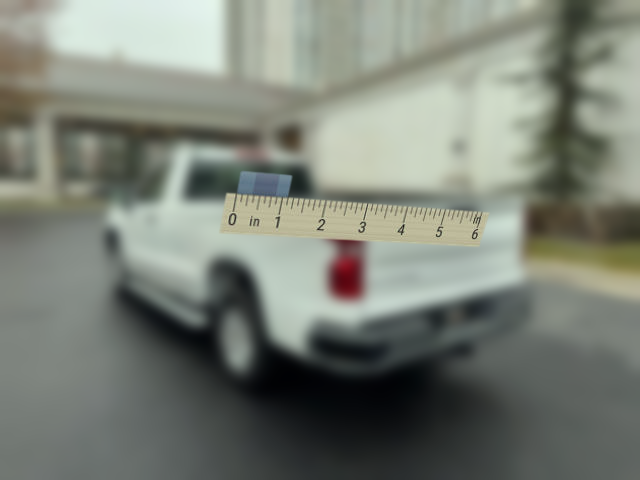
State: 1.125 (in)
